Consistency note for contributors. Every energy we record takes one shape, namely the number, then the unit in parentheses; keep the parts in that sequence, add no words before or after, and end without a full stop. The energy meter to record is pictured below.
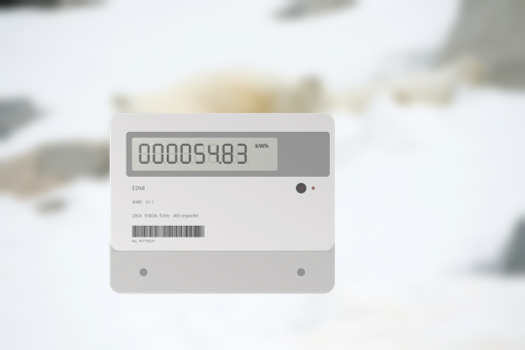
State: 54.83 (kWh)
